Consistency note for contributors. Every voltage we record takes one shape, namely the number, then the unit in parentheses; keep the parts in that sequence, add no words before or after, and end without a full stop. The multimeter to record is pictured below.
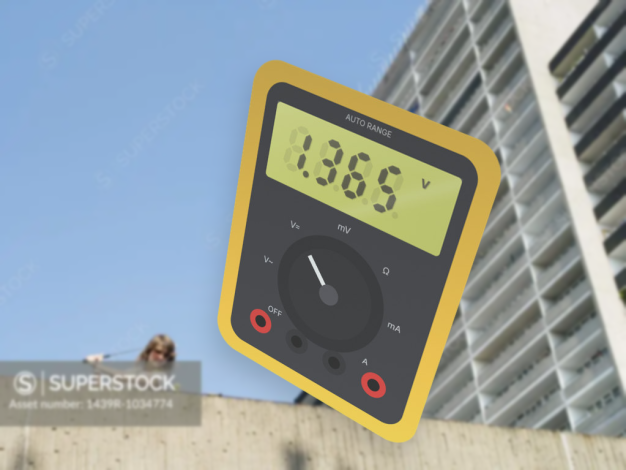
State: 1.365 (V)
